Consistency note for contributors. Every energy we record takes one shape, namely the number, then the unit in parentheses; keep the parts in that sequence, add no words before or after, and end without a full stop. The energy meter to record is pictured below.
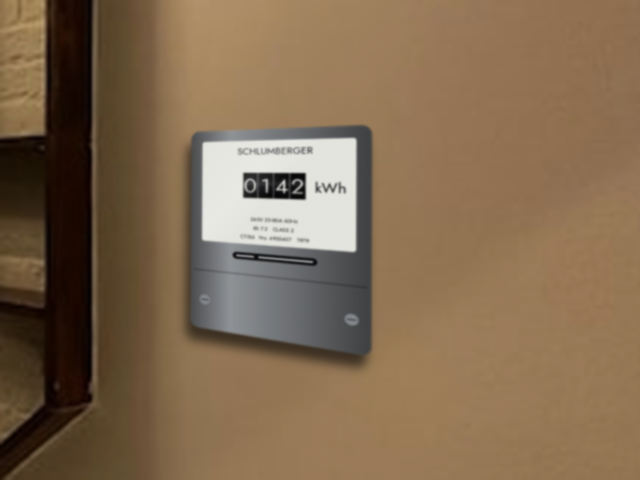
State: 142 (kWh)
